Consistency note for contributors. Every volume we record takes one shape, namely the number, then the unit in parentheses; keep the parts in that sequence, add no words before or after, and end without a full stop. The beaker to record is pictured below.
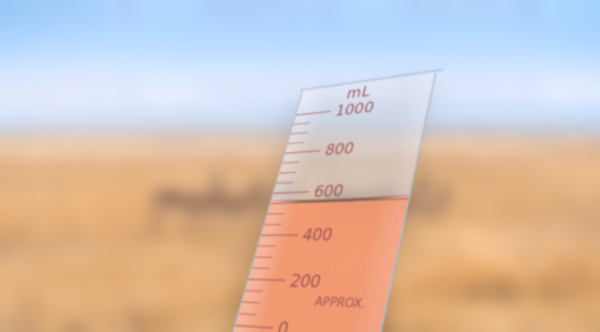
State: 550 (mL)
